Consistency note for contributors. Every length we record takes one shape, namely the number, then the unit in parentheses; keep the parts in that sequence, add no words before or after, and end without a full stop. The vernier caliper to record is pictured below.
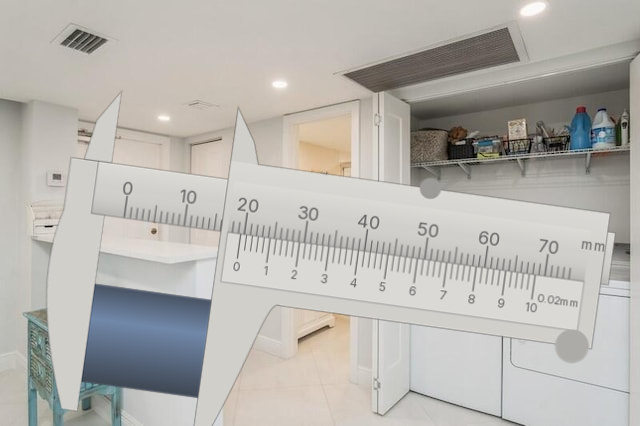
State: 19.4 (mm)
